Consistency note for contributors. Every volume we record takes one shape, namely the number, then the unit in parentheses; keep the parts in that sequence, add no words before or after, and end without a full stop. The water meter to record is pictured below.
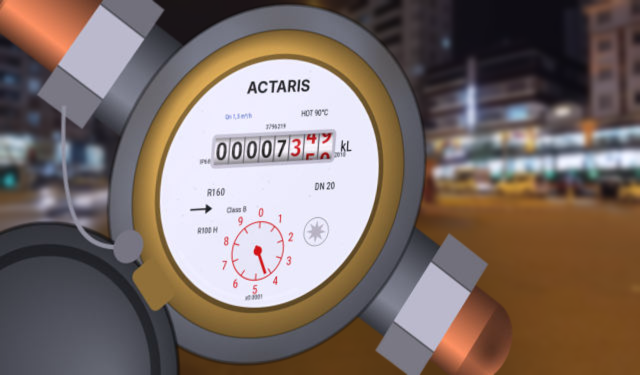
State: 7.3494 (kL)
